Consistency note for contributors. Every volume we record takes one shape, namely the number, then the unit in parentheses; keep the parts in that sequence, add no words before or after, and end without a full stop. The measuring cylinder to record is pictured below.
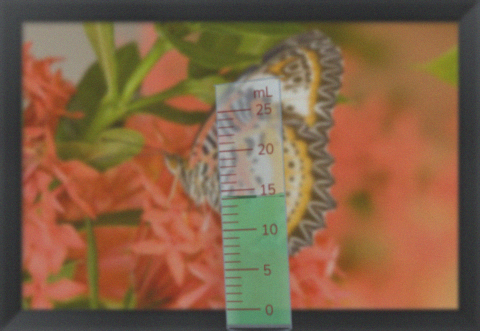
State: 14 (mL)
